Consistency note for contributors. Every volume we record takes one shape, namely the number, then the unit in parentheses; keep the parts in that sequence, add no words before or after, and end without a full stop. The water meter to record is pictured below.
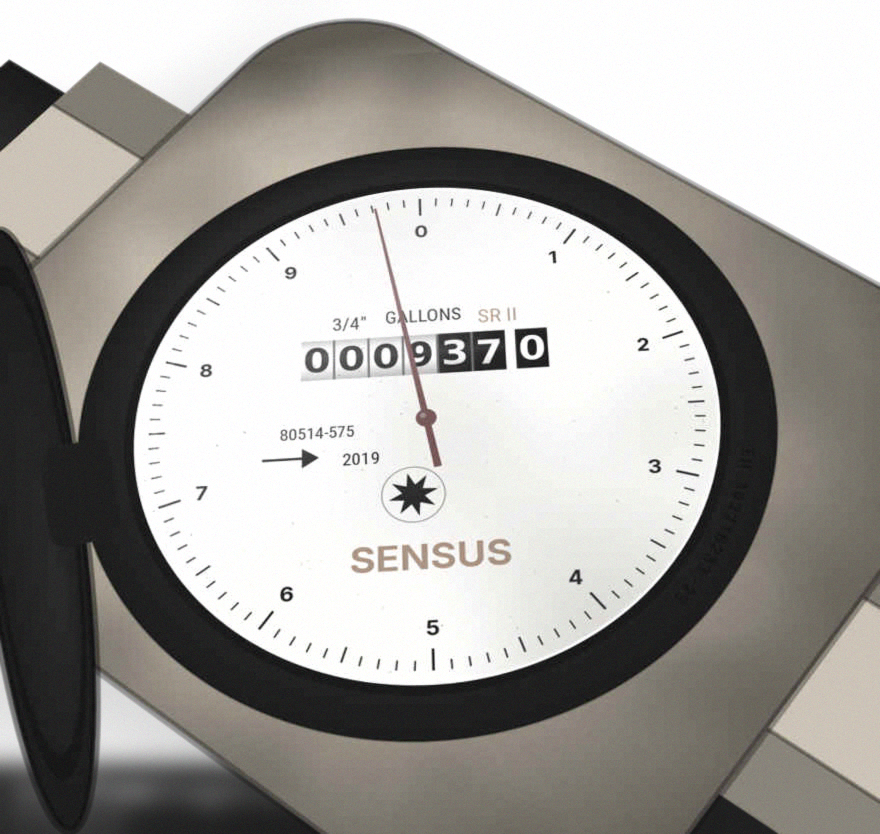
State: 9369.7 (gal)
